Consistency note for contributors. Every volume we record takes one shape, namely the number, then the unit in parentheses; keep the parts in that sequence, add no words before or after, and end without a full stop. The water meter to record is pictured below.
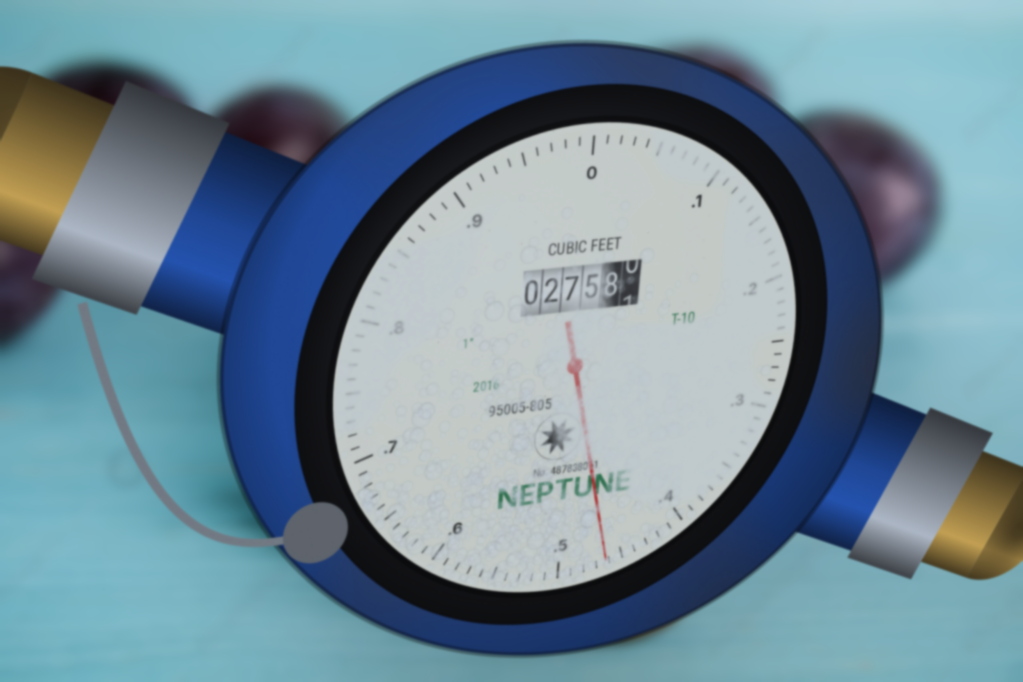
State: 27580.46 (ft³)
